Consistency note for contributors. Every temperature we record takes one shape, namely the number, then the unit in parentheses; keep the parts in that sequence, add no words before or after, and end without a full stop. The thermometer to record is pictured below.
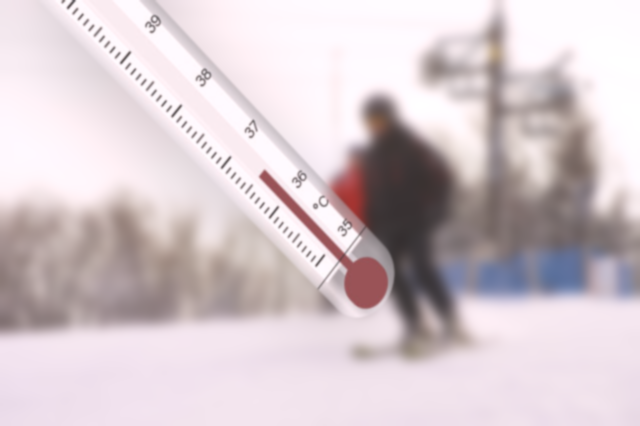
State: 36.5 (°C)
